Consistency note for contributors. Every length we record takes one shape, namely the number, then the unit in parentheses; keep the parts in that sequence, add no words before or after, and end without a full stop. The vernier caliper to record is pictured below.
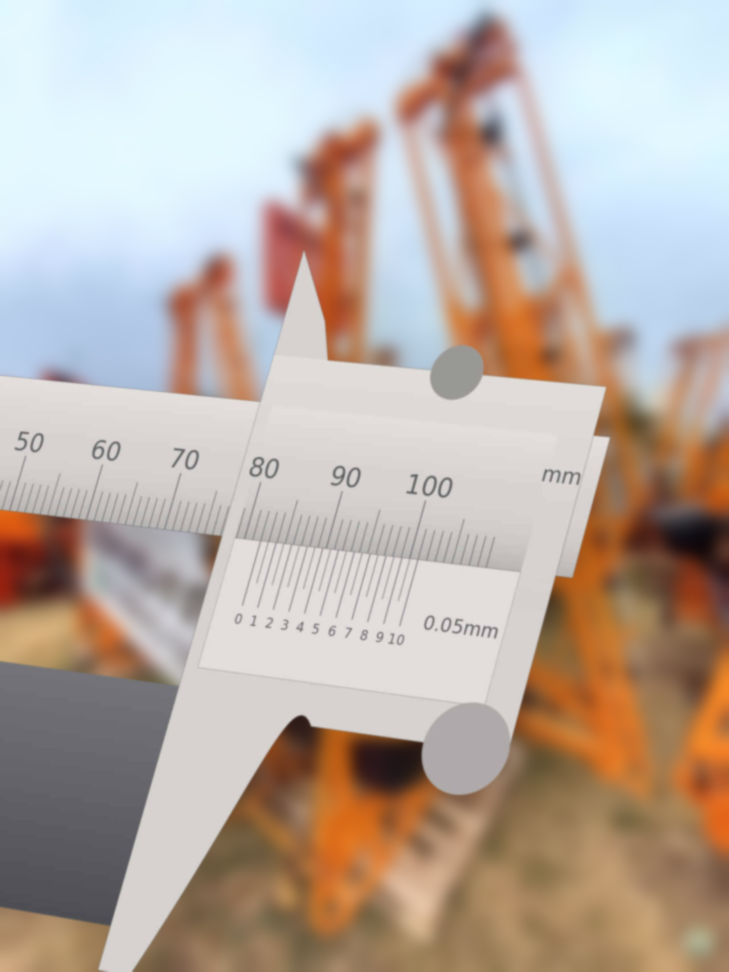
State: 82.0 (mm)
